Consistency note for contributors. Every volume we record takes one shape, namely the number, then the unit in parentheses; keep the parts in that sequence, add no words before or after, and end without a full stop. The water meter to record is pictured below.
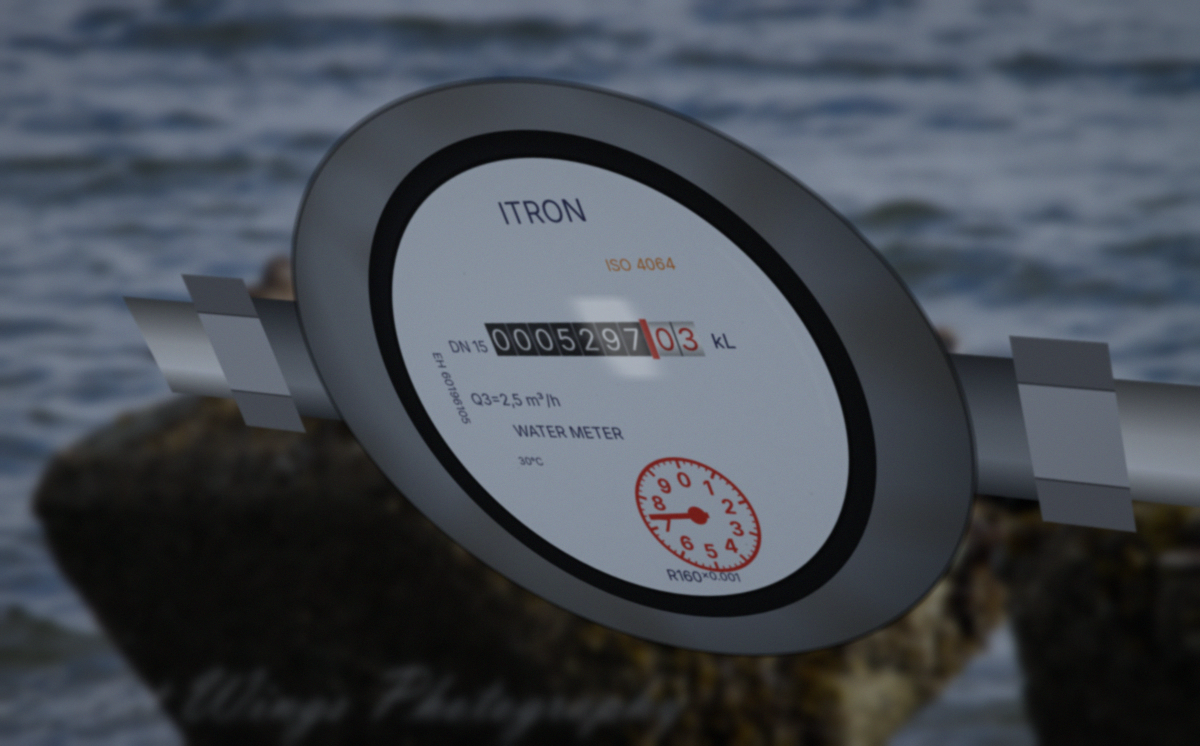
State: 5297.037 (kL)
